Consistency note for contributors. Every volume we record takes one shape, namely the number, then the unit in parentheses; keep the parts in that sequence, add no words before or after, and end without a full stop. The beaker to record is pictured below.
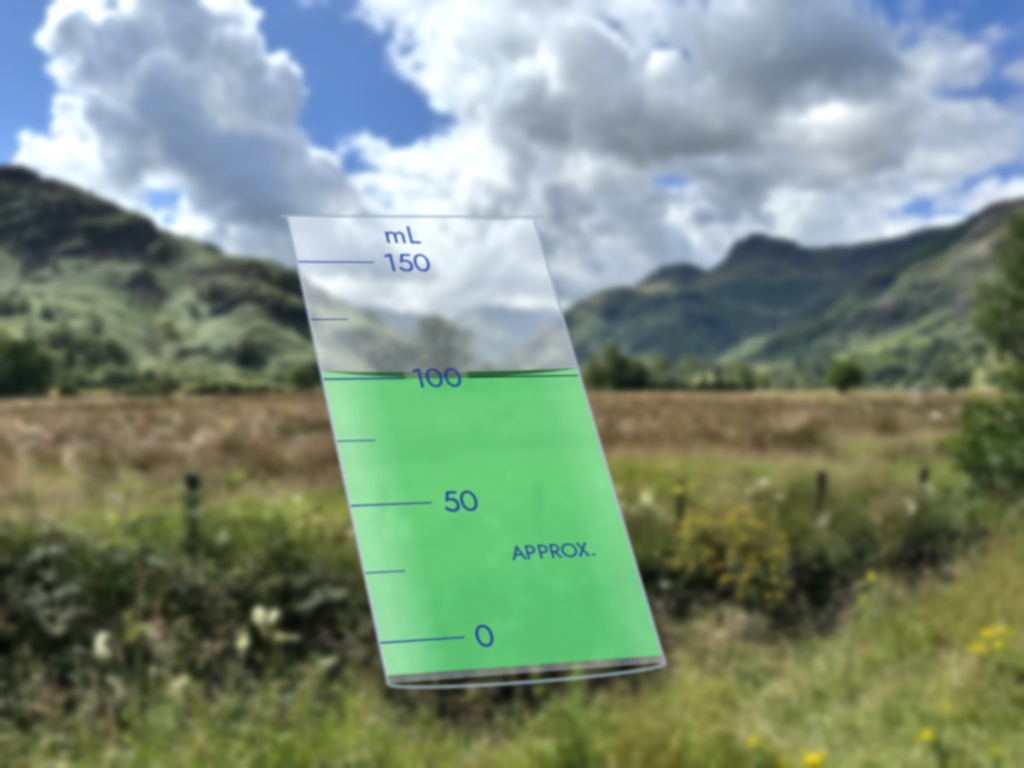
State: 100 (mL)
